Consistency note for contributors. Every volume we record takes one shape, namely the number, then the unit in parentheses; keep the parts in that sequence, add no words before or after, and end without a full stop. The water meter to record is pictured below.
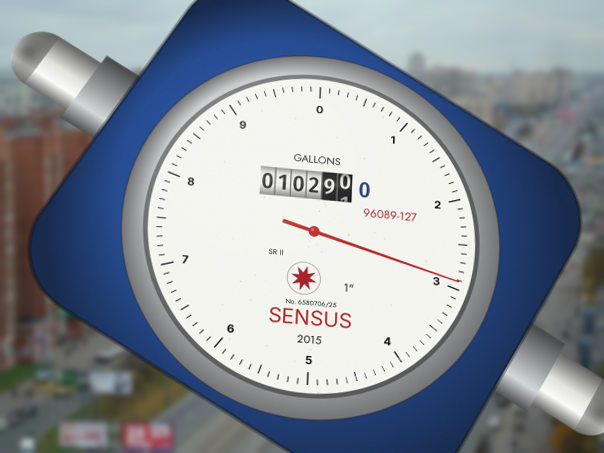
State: 102902.9 (gal)
